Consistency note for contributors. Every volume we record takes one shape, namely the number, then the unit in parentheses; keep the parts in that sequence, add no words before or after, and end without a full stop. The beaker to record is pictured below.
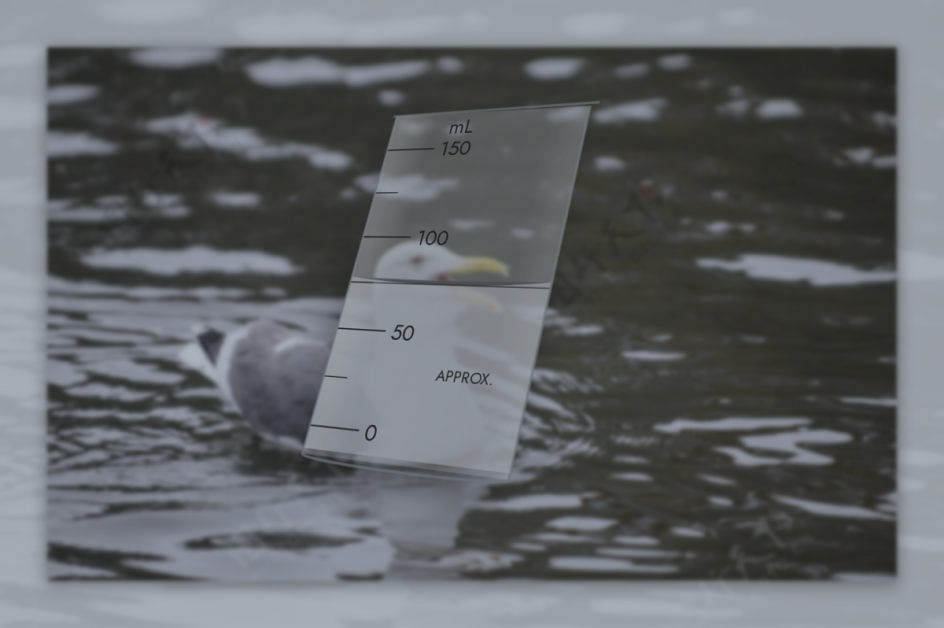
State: 75 (mL)
